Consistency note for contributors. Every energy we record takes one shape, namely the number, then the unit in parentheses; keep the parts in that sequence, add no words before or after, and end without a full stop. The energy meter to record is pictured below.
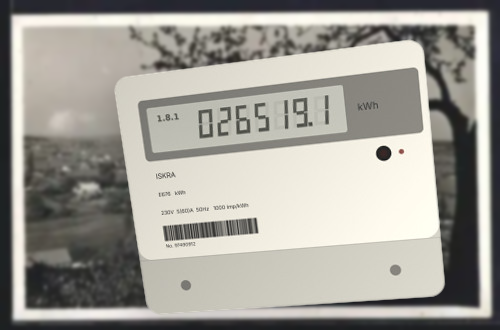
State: 26519.1 (kWh)
